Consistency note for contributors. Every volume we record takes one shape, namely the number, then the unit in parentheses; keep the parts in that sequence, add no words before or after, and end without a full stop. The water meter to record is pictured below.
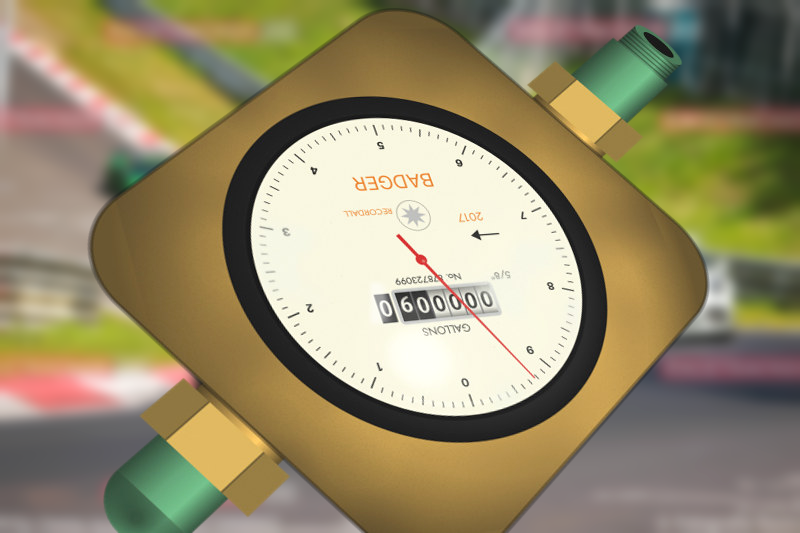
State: 89.2 (gal)
